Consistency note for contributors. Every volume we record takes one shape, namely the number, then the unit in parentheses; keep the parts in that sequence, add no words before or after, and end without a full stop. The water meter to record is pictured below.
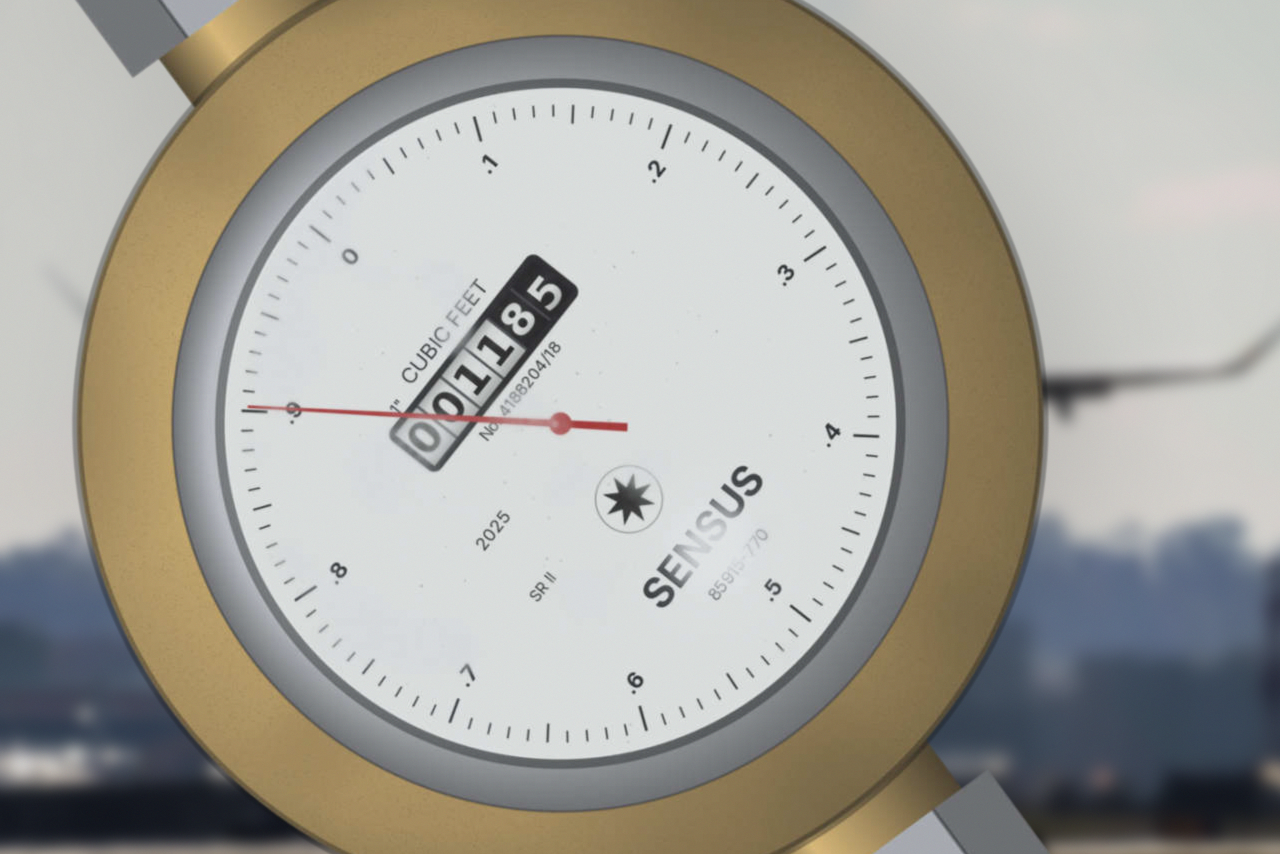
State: 1184.90 (ft³)
